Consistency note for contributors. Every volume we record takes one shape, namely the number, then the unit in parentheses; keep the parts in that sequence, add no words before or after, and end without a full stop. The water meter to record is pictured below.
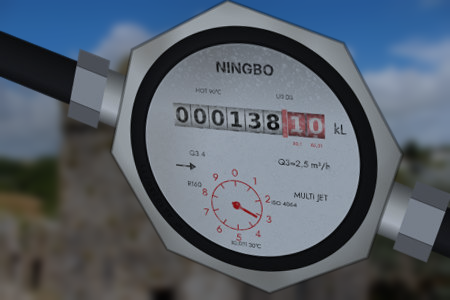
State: 138.103 (kL)
